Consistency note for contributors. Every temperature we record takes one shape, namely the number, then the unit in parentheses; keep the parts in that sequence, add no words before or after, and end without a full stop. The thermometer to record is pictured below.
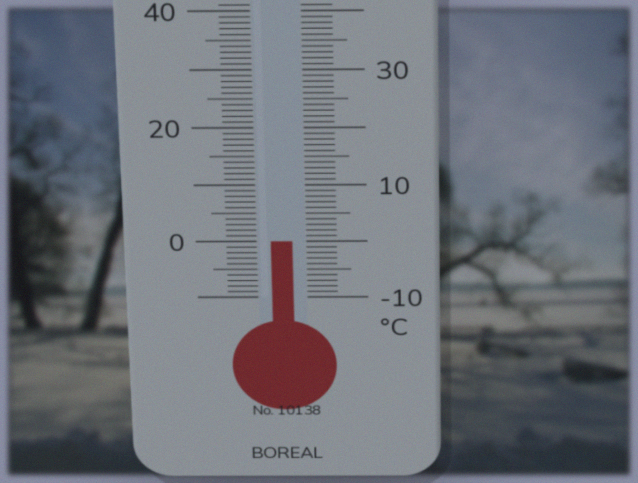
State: 0 (°C)
